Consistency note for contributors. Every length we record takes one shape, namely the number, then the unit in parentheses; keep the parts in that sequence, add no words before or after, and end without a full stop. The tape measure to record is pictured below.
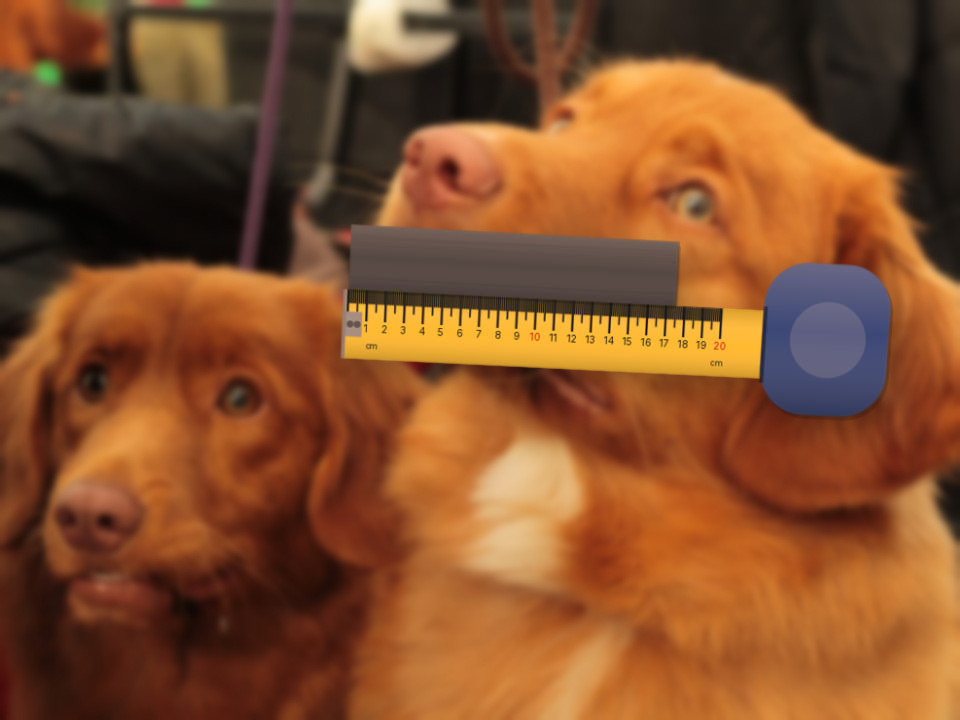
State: 17.5 (cm)
